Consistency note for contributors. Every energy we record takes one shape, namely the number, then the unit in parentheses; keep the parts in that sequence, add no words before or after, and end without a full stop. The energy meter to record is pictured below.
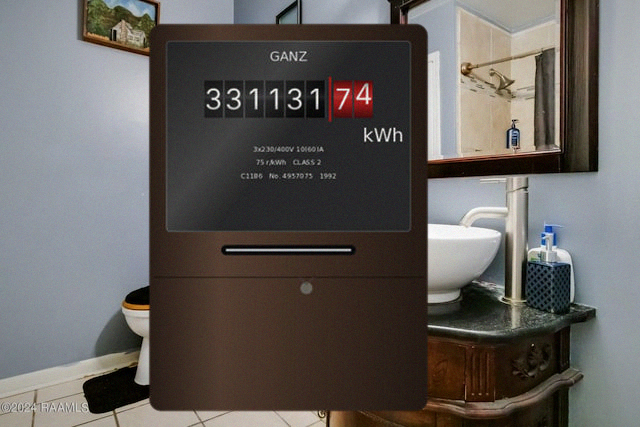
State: 331131.74 (kWh)
